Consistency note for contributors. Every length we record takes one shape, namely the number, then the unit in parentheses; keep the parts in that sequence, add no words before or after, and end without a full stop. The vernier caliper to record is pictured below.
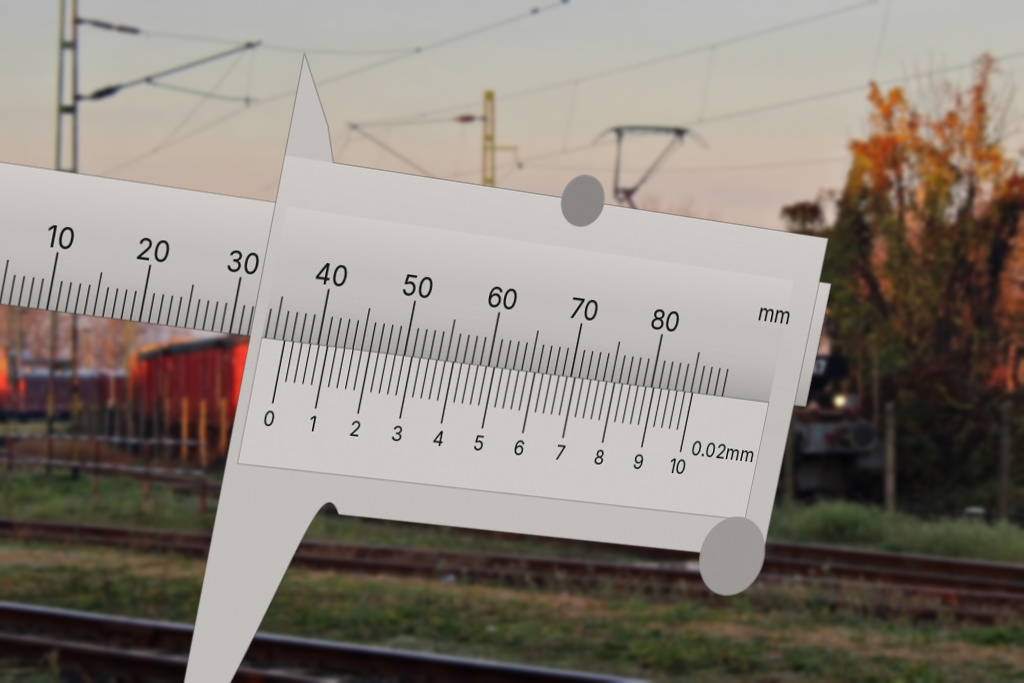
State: 36.2 (mm)
